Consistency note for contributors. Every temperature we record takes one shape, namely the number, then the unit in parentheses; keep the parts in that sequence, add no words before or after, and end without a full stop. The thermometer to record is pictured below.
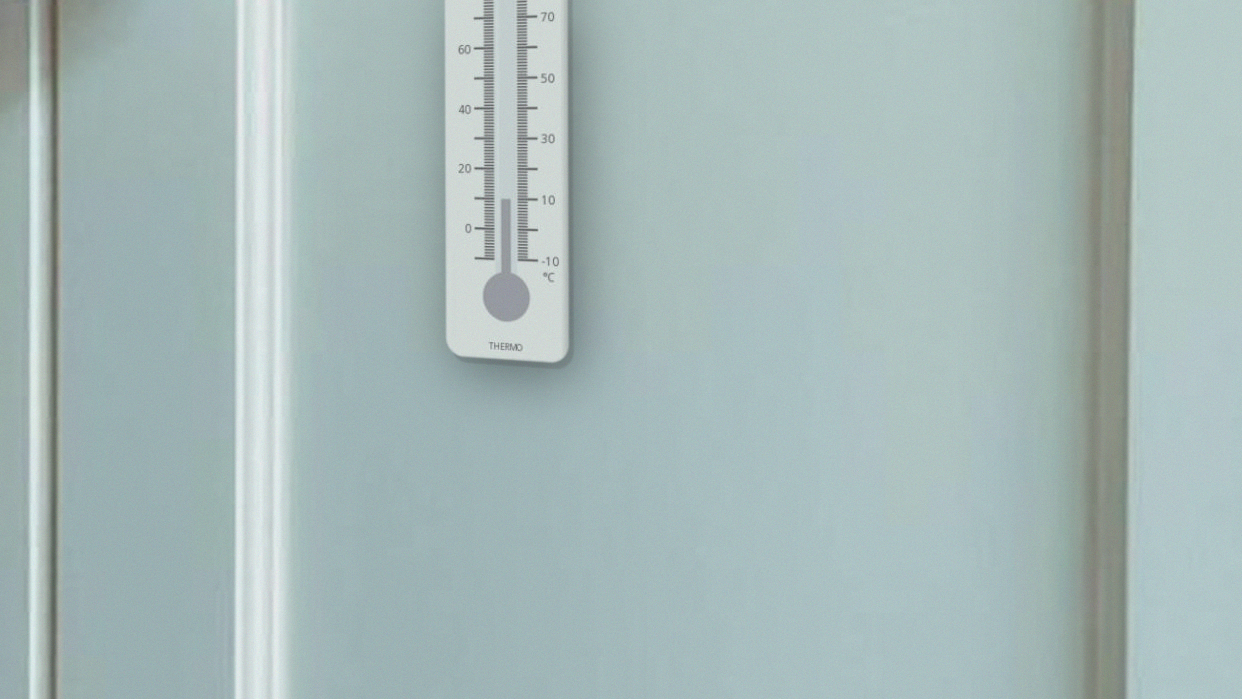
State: 10 (°C)
